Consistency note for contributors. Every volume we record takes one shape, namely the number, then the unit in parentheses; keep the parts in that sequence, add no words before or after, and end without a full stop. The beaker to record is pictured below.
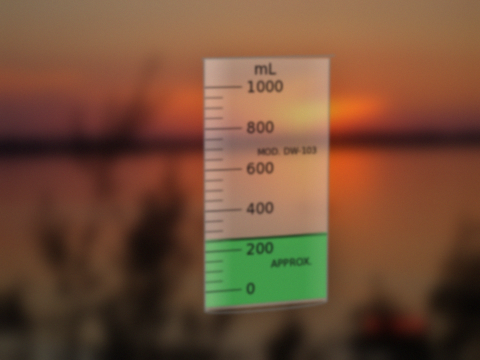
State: 250 (mL)
